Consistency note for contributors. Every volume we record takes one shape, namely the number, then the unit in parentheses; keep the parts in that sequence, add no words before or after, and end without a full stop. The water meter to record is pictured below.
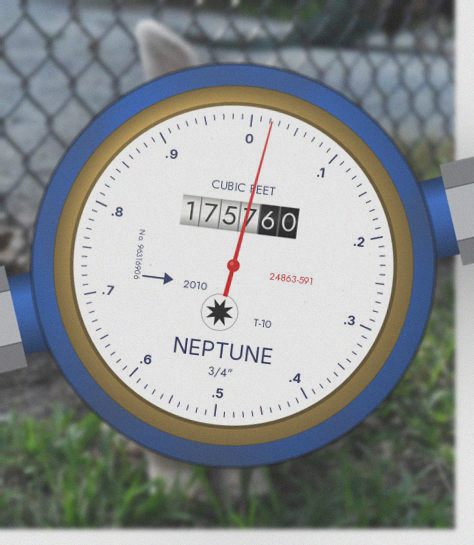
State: 175760.02 (ft³)
